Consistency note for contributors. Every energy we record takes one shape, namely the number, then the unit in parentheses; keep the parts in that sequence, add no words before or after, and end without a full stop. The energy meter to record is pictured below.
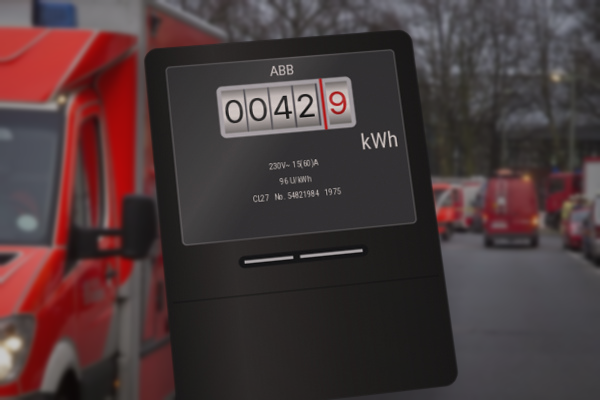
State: 42.9 (kWh)
